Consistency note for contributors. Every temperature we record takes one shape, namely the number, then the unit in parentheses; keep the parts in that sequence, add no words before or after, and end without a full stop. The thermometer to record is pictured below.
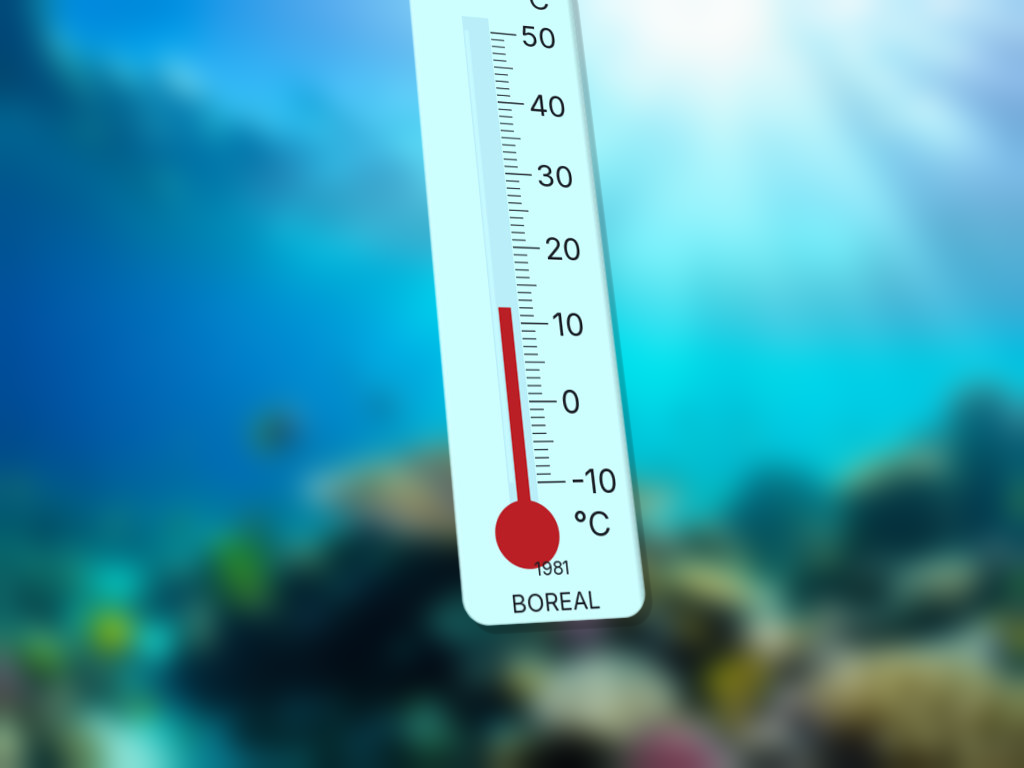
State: 12 (°C)
